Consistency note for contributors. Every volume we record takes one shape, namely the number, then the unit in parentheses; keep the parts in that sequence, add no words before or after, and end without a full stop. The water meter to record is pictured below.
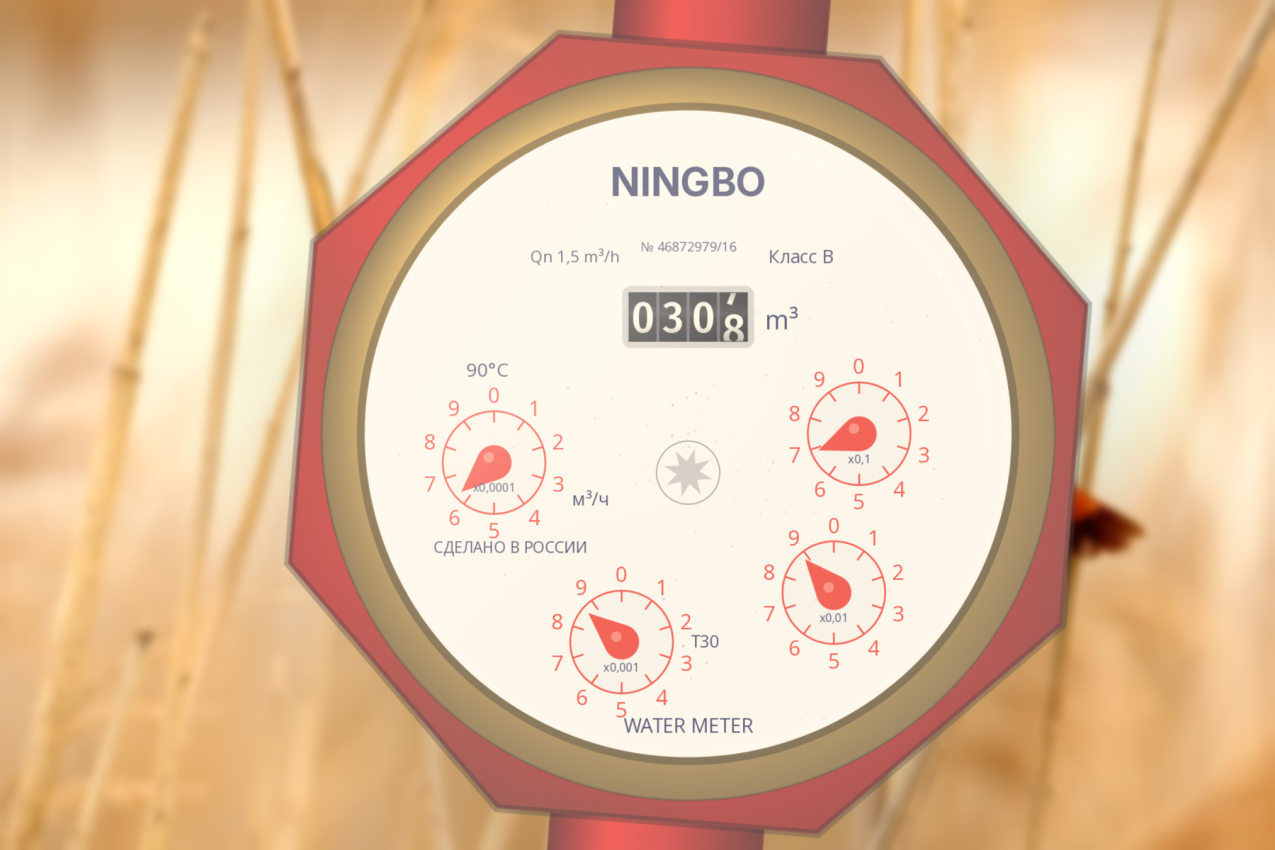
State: 307.6886 (m³)
